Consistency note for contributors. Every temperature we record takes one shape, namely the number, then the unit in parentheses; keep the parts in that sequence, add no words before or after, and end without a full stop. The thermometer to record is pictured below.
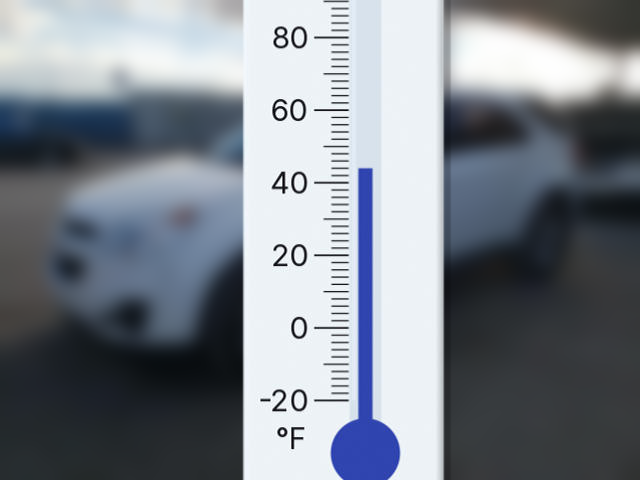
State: 44 (°F)
